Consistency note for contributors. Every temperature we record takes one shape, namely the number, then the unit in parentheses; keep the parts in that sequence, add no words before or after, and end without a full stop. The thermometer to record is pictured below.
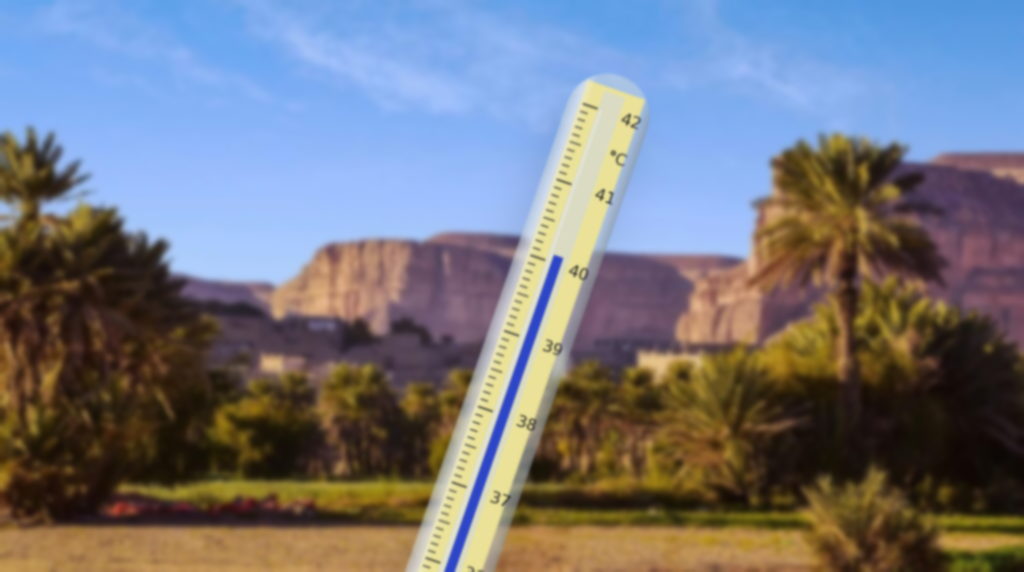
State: 40.1 (°C)
